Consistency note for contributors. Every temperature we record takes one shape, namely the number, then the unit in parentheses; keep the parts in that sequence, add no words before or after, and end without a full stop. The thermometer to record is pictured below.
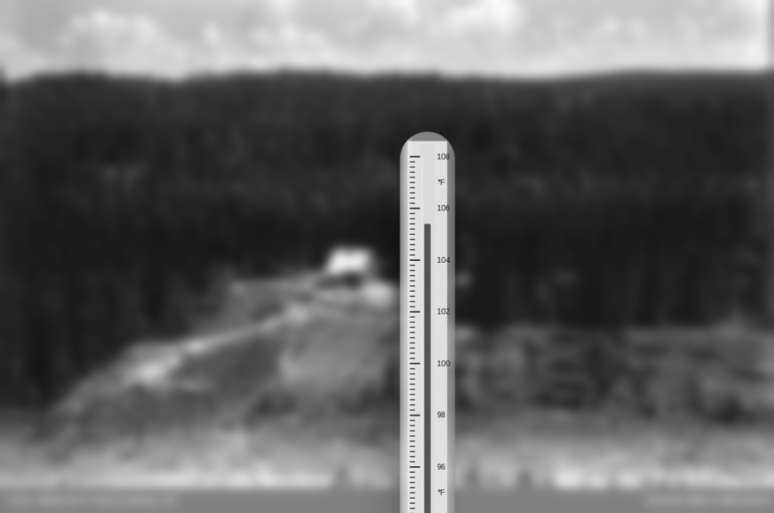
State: 105.4 (°F)
